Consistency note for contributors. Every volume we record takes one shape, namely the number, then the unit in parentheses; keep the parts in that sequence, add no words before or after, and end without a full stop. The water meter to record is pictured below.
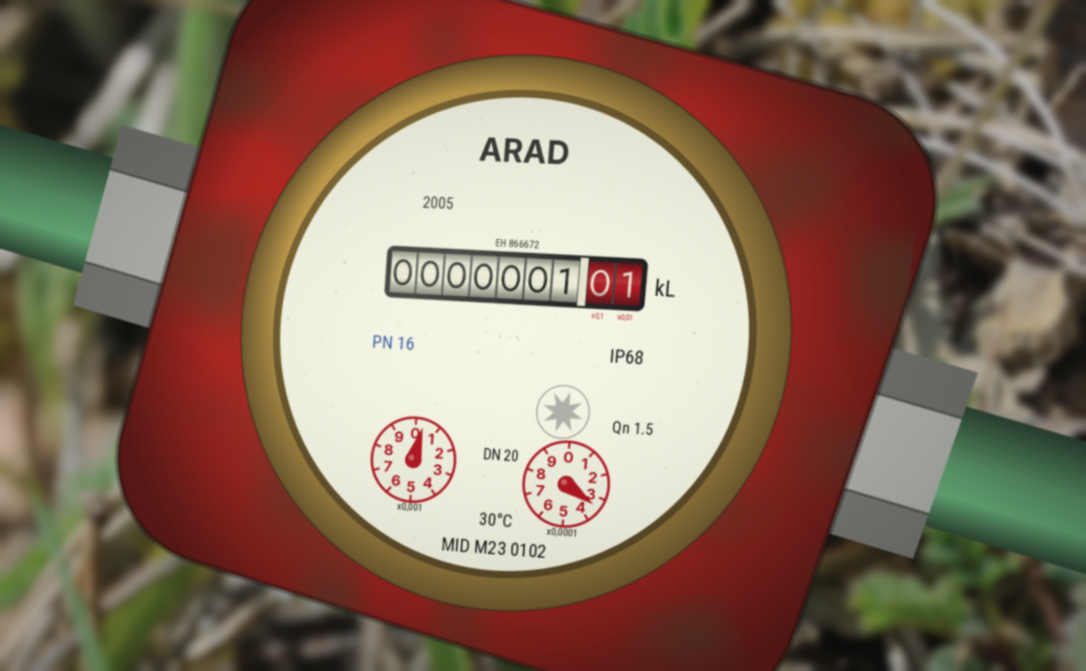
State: 1.0103 (kL)
